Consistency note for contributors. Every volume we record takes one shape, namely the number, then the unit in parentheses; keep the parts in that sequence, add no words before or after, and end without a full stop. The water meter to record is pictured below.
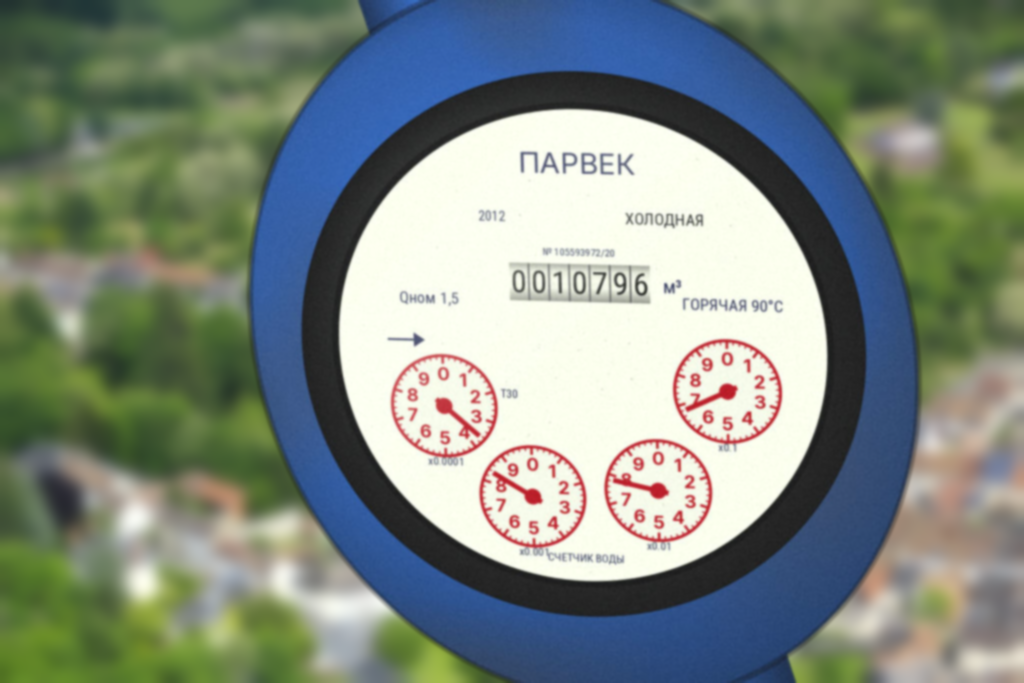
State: 10796.6783 (m³)
